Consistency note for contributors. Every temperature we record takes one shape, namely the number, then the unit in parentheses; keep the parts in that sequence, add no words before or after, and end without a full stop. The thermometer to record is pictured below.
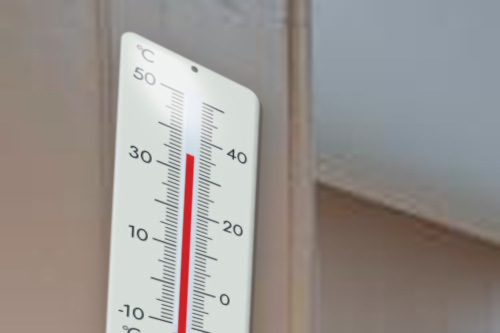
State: 35 (°C)
